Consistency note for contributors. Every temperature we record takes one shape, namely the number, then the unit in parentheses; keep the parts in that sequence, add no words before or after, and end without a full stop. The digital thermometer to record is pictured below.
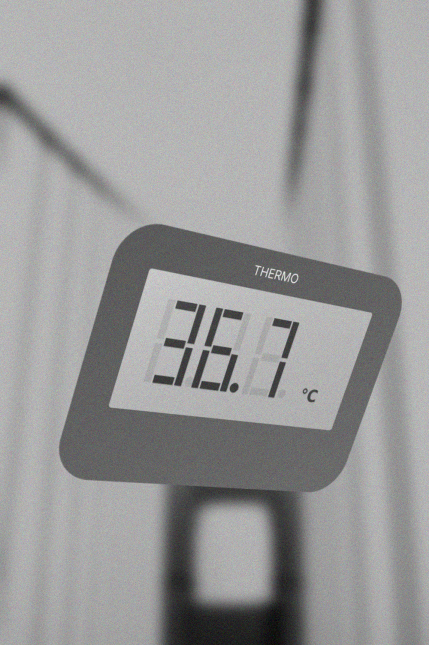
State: 36.7 (°C)
